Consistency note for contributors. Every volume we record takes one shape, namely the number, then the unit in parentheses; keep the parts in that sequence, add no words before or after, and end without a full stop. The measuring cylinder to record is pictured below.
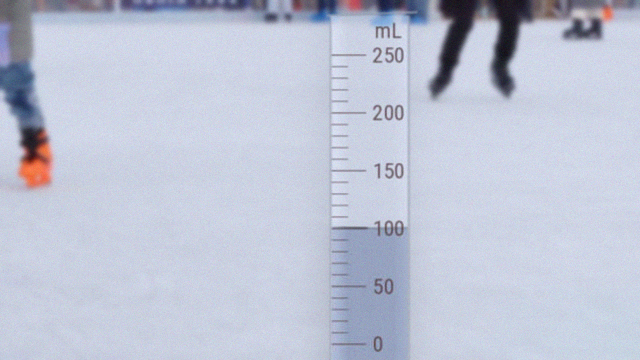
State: 100 (mL)
